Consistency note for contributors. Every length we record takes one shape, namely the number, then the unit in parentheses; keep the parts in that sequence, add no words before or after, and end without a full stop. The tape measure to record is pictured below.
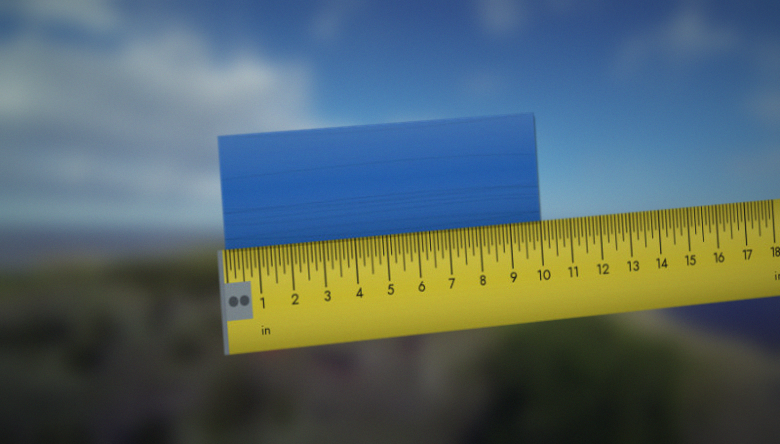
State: 10 (in)
